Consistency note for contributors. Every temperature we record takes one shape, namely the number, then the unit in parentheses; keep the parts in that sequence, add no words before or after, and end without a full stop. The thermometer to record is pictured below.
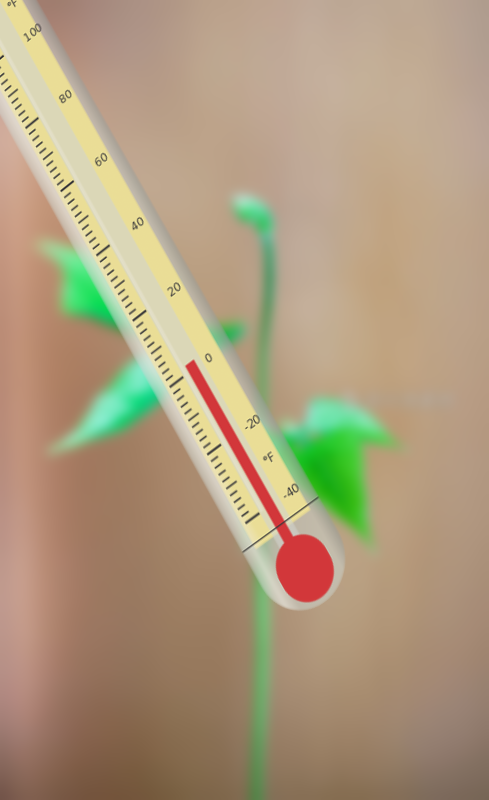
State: 2 (°F)
